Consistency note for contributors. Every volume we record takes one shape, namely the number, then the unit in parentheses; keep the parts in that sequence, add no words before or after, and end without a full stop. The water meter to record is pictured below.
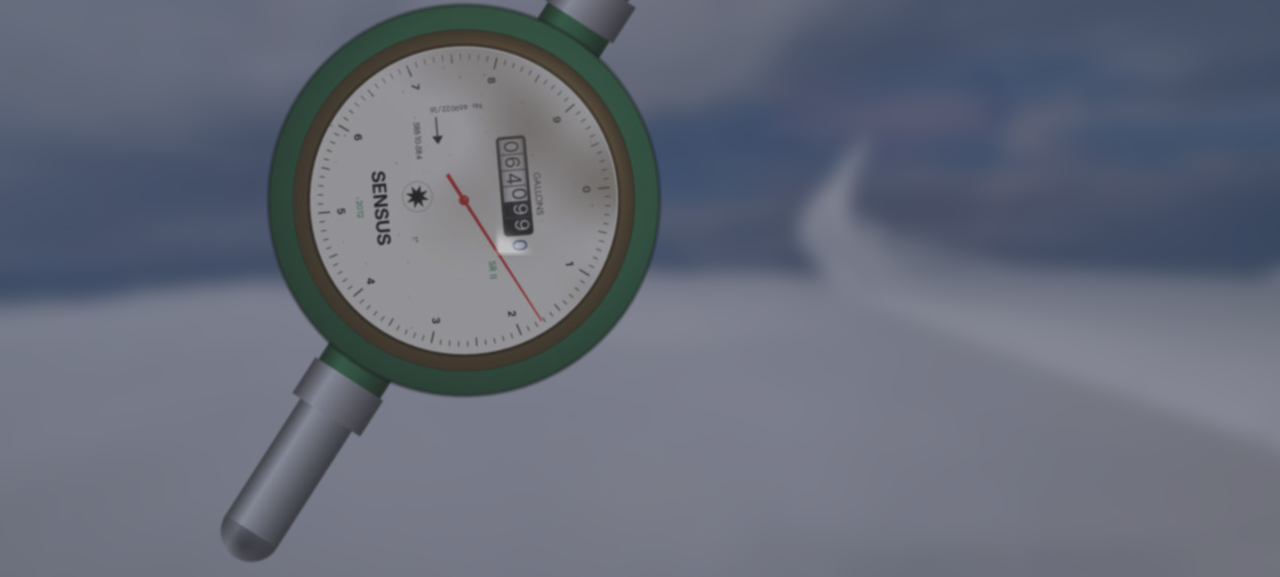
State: 640991.7 (gal)
